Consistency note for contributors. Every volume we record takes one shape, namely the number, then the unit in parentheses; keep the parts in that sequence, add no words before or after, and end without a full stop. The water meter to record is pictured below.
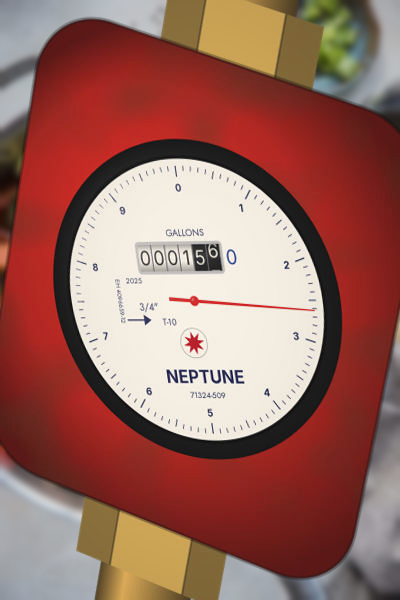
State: 1562.6 (gal)
